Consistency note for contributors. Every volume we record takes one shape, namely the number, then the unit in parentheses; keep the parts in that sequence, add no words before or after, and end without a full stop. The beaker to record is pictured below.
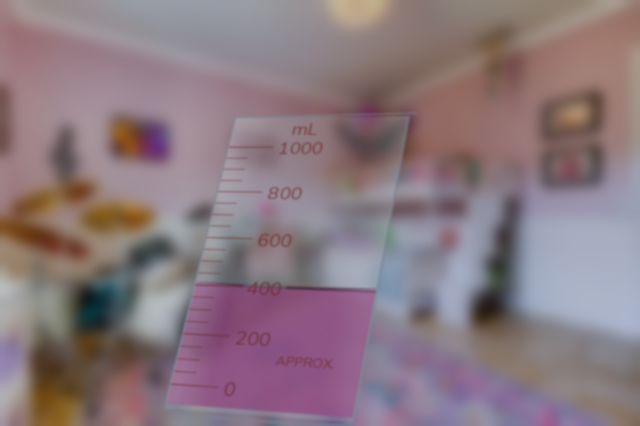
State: 400 (mL)
